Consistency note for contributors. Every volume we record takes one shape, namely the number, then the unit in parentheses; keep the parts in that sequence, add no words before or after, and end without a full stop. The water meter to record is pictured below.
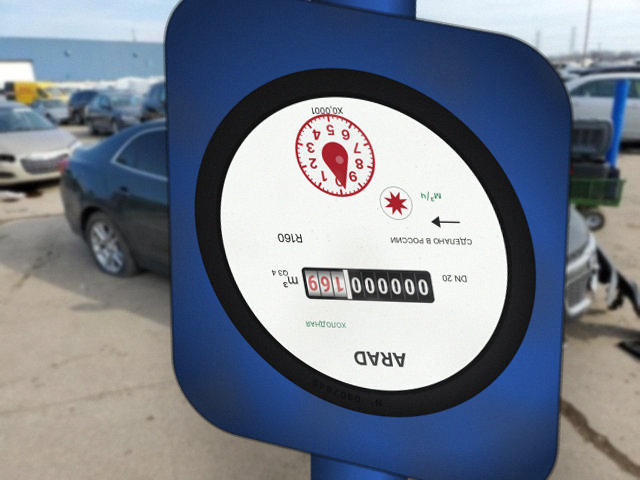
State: 0.1689 (m³)
